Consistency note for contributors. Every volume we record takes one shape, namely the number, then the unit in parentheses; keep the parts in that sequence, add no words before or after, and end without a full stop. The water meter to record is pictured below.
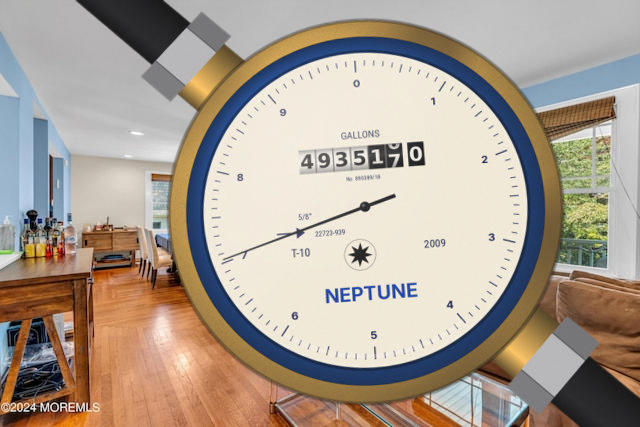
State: 4935167.0 (gal)
